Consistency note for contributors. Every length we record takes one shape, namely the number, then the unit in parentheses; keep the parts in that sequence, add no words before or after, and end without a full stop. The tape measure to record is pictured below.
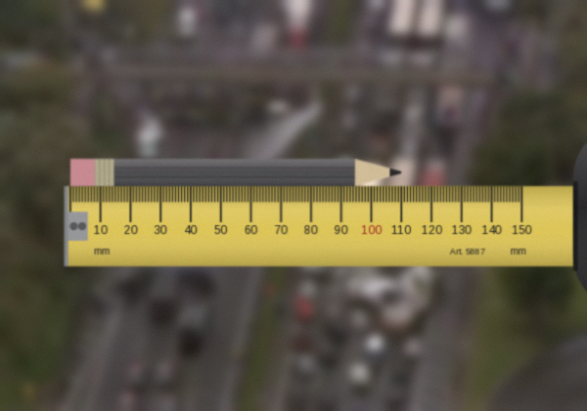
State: 110 (mm)
